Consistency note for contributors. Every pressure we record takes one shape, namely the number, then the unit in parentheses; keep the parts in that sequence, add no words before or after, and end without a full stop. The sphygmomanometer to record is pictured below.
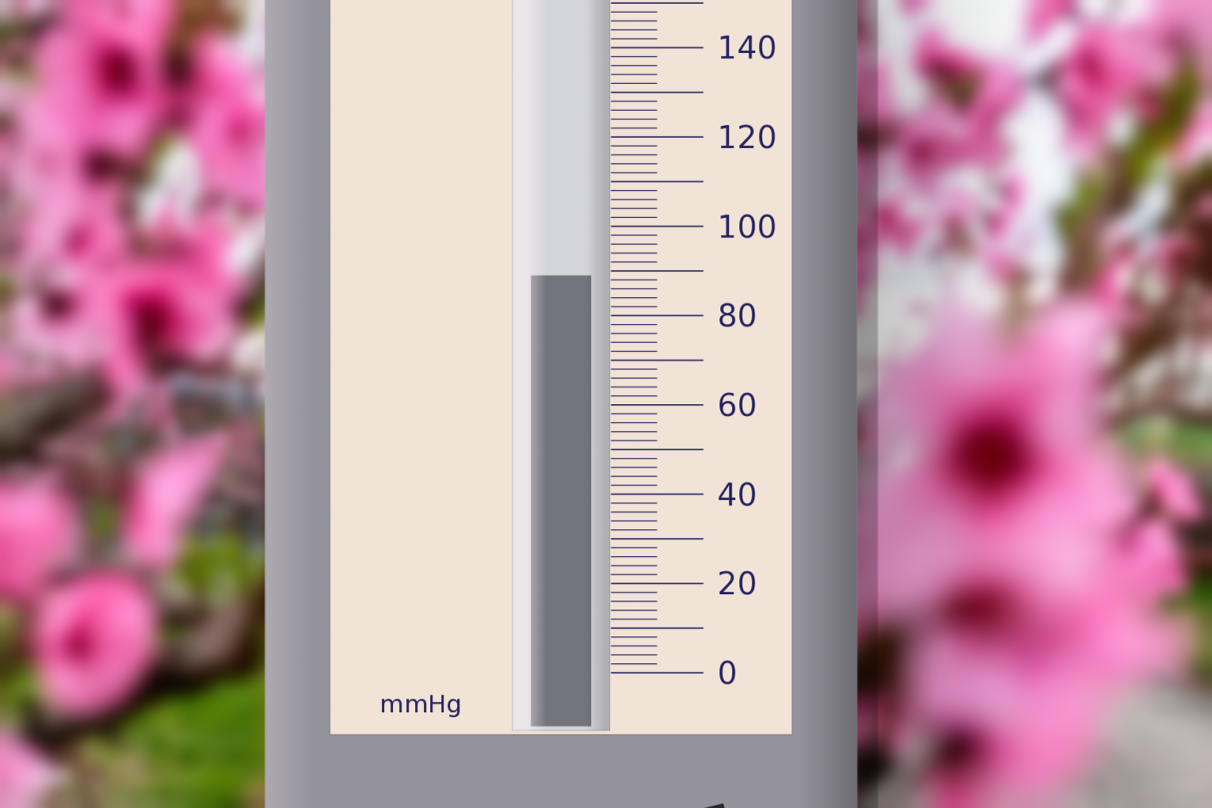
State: 89 (mmHg)
